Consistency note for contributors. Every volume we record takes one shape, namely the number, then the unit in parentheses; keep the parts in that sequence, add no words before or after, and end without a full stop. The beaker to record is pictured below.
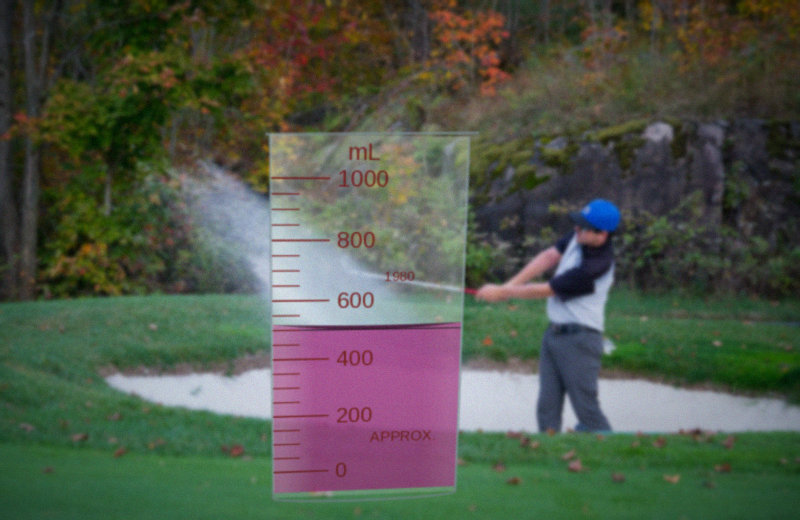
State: 500 (mL)
